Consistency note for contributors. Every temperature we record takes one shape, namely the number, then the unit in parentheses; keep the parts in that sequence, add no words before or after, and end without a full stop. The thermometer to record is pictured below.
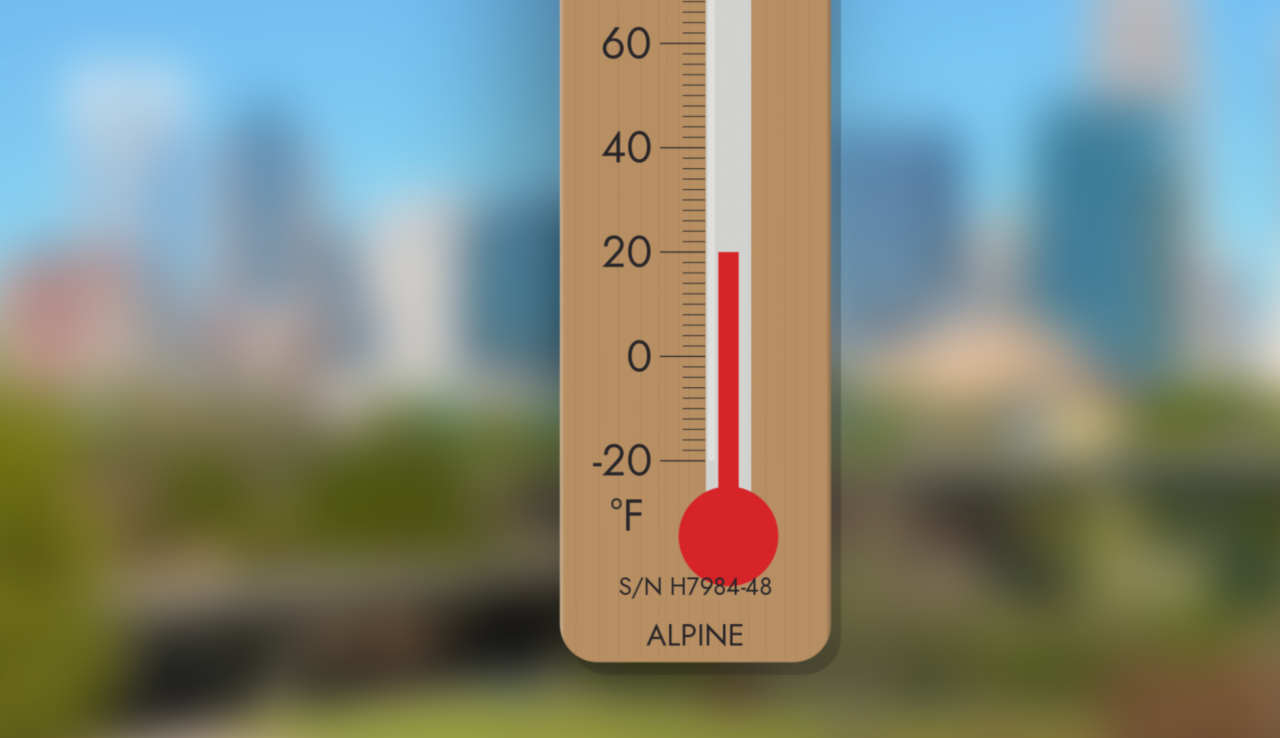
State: 20 (°F)
